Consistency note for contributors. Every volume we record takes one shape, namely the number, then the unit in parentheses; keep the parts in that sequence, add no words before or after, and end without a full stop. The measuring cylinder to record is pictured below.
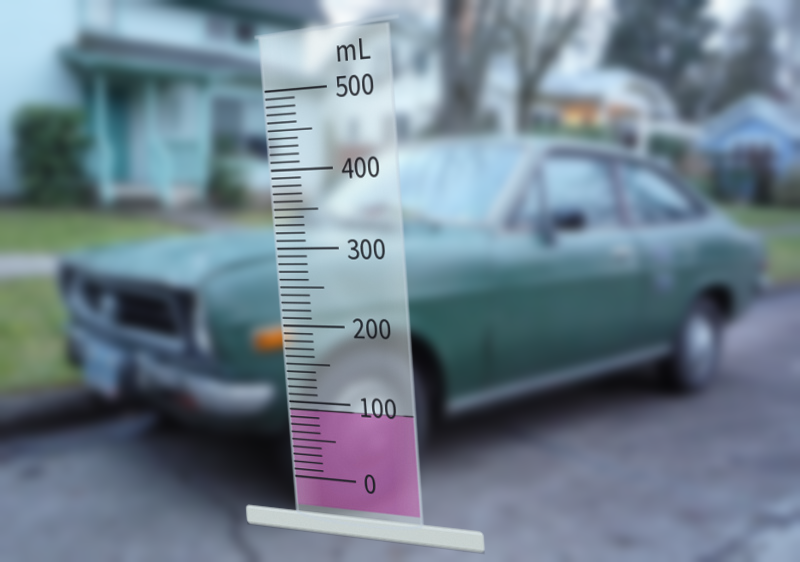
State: 90 (mL)
